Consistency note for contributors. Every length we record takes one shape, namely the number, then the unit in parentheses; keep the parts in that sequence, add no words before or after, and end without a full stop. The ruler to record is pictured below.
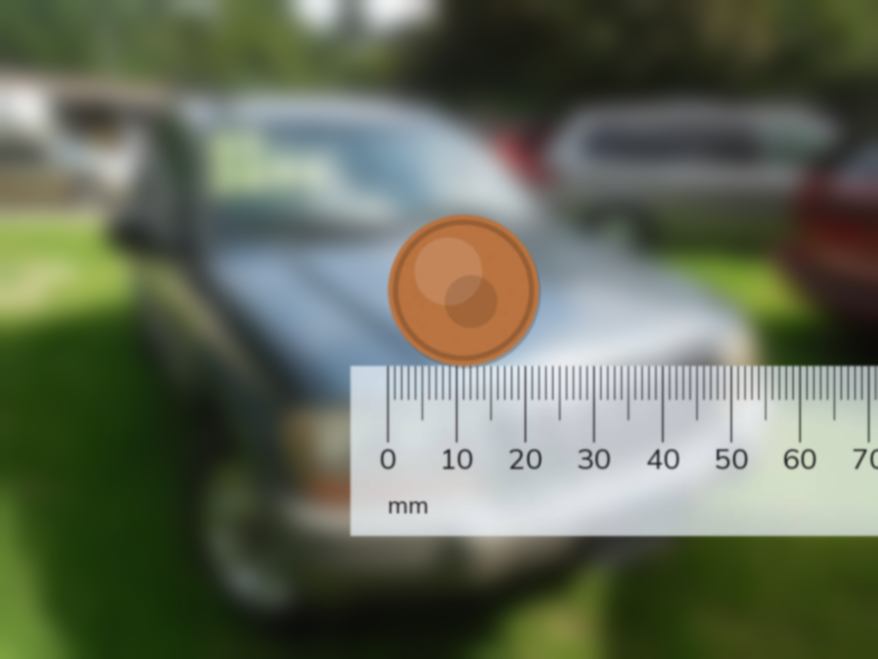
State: 22 (mm)
